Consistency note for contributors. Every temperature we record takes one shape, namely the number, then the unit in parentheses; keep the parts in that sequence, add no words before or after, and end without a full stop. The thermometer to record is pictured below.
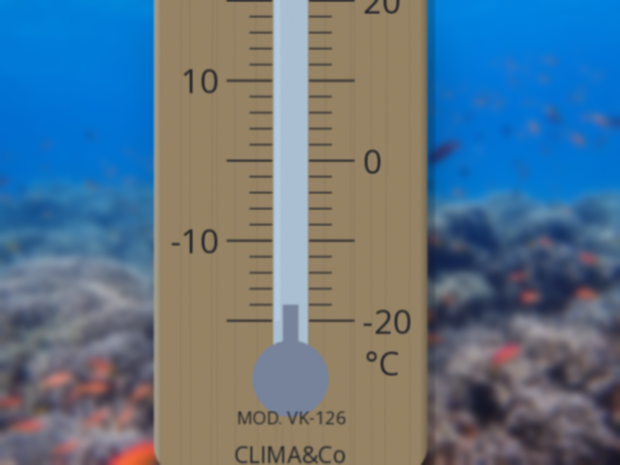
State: -18 (°C)
